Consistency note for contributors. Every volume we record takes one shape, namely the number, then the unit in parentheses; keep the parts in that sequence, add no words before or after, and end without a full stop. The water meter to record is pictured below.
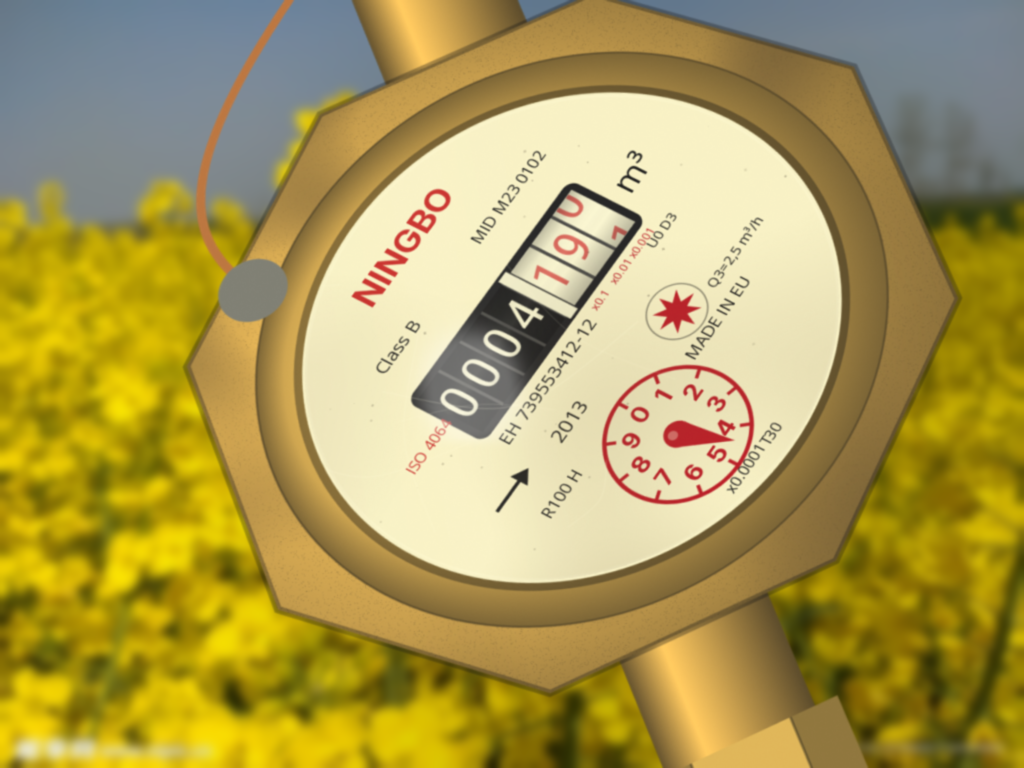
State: 4.1904 (m³)
